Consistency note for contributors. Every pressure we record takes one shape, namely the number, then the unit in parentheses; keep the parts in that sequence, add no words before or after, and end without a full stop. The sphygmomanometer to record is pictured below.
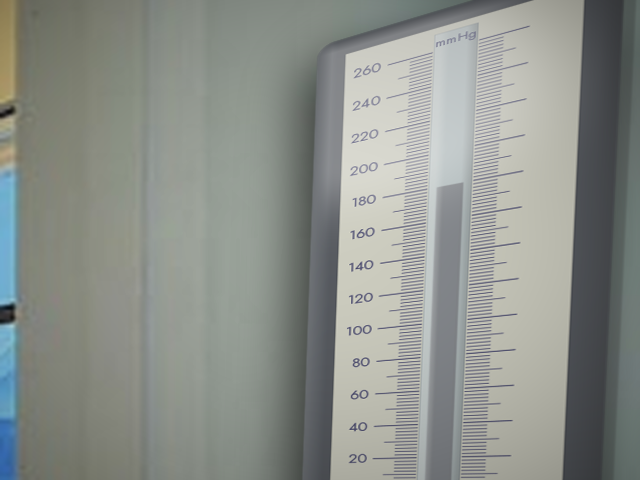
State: 180 (mmHg)
